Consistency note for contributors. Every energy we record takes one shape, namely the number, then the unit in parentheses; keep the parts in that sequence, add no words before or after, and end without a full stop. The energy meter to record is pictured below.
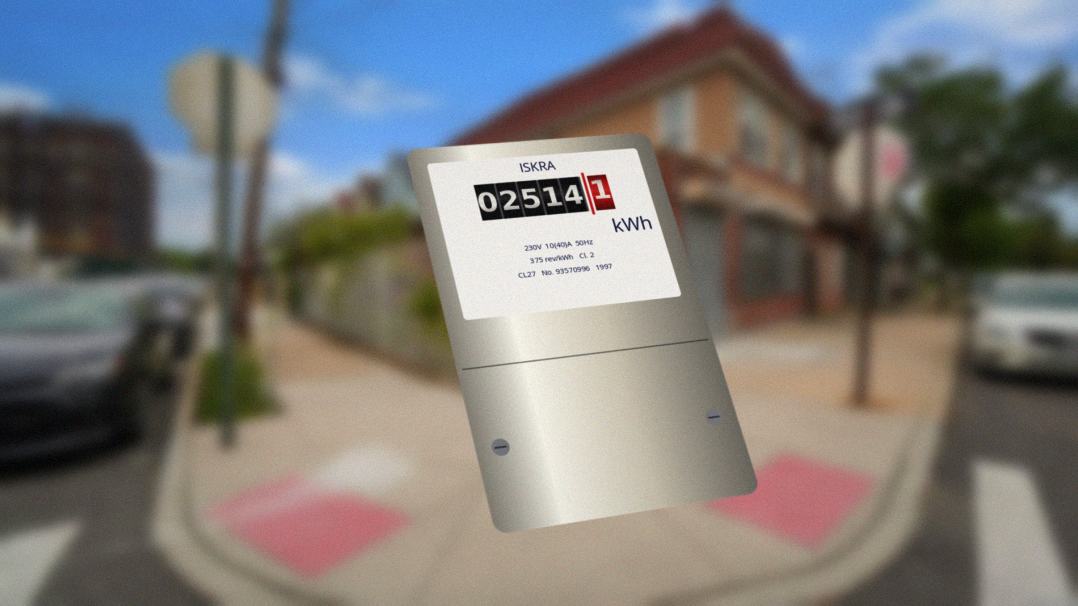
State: 2514.1 (kWh)
